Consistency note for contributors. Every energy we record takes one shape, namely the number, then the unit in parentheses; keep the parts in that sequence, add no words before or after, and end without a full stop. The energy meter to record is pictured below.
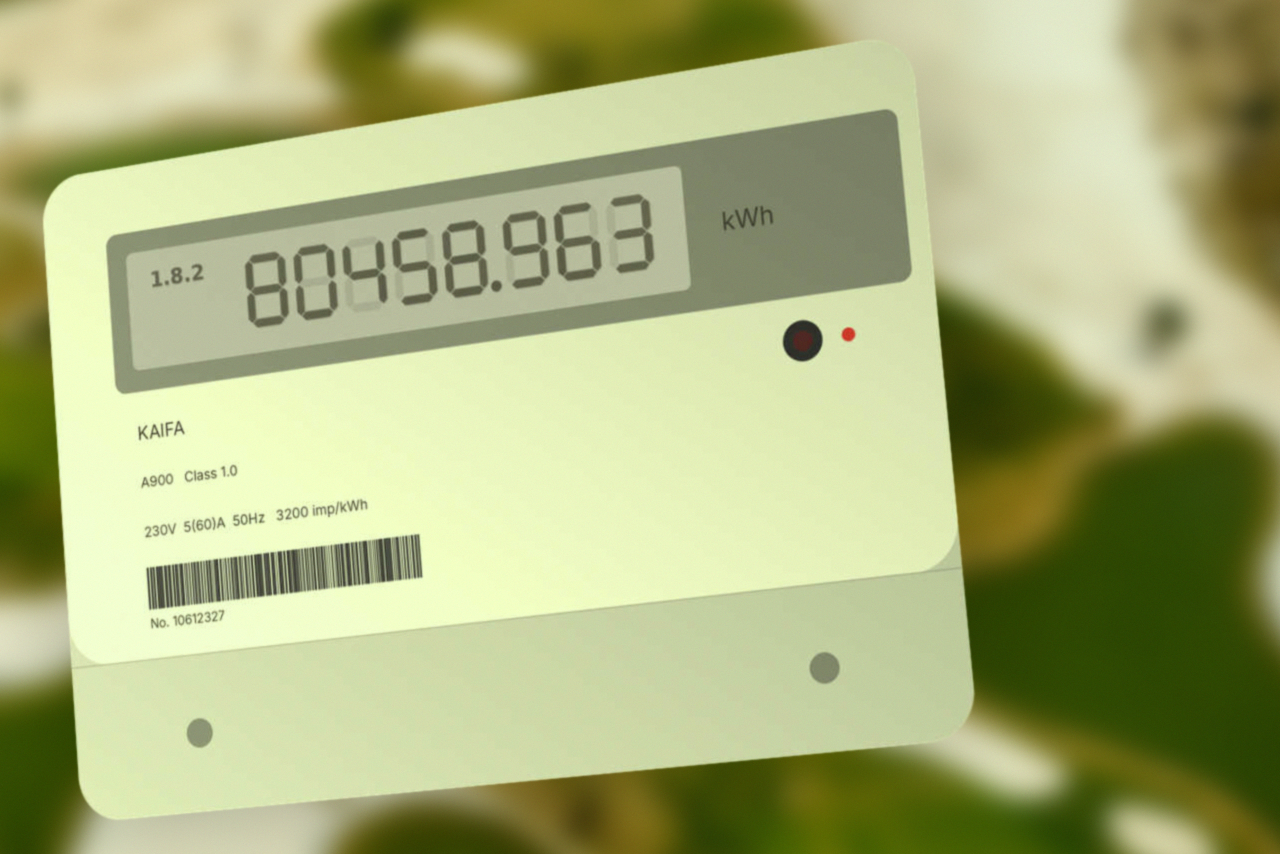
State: 80458.963 (kWh)
